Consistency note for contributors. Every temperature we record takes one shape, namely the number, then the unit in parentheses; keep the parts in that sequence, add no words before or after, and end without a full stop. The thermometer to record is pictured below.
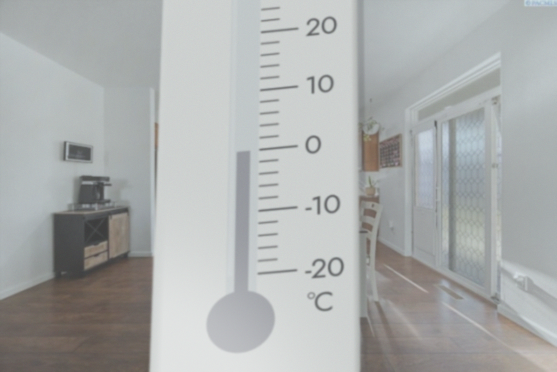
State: 0 (°C)
